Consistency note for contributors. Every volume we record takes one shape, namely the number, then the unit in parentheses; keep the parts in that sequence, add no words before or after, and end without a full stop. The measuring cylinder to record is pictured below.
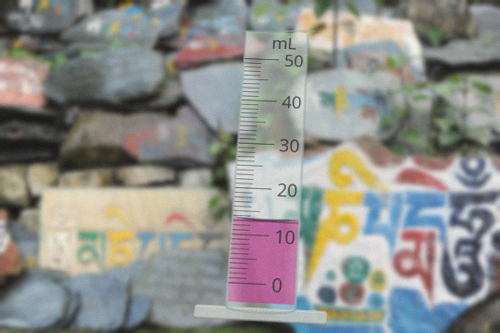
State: 13 (mL)
